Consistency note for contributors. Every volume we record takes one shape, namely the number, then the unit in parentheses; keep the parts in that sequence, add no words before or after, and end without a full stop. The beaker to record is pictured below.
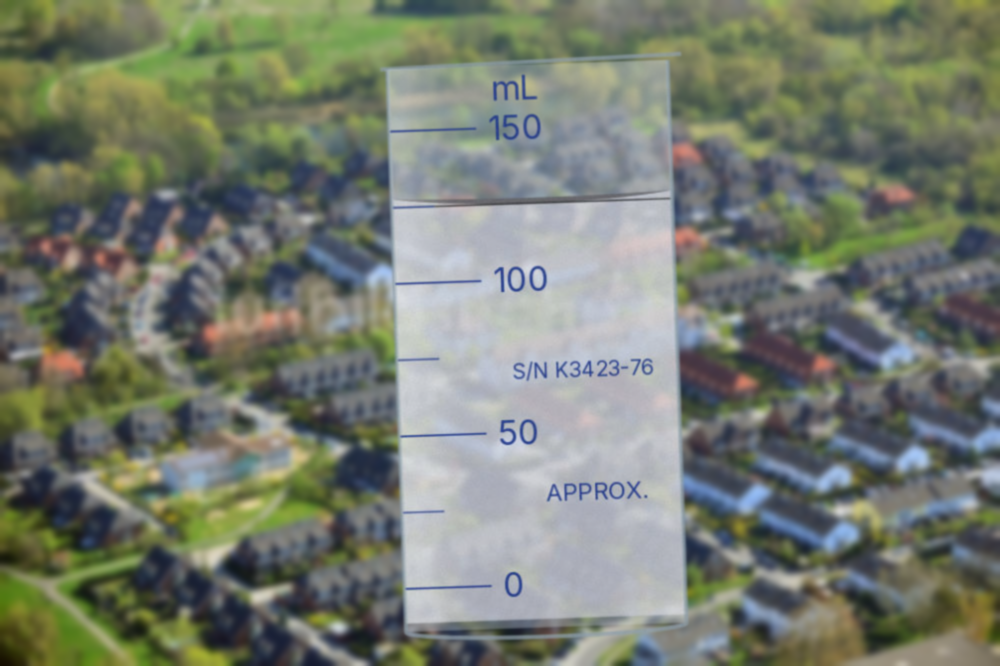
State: 125 (mL)
